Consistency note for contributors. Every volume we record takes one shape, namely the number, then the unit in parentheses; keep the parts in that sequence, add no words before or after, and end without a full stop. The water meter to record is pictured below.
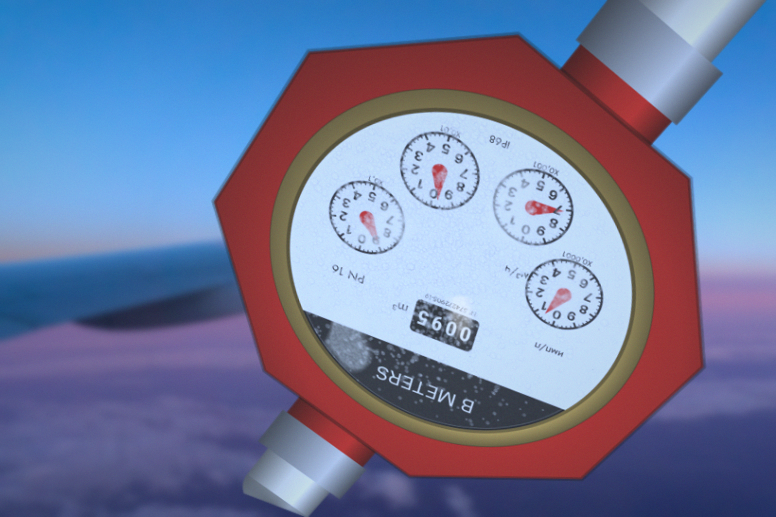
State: 95.8970 (m³)
